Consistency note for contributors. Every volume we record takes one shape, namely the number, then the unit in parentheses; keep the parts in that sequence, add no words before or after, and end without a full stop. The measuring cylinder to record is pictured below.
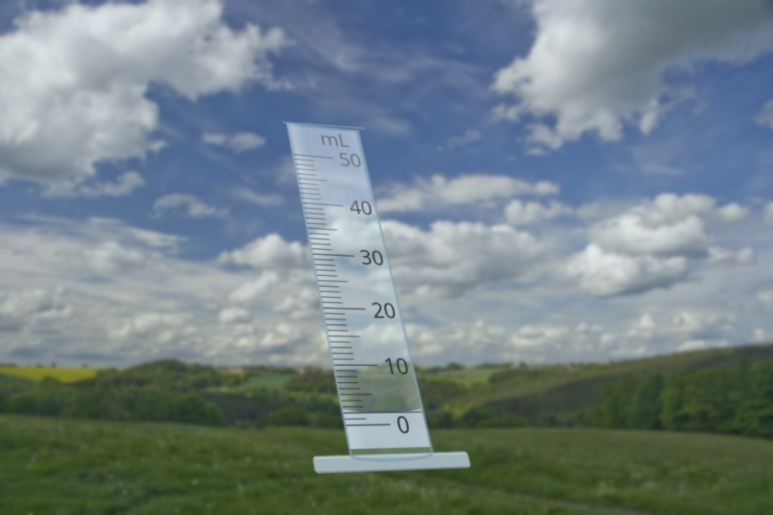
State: 2 (mL)
